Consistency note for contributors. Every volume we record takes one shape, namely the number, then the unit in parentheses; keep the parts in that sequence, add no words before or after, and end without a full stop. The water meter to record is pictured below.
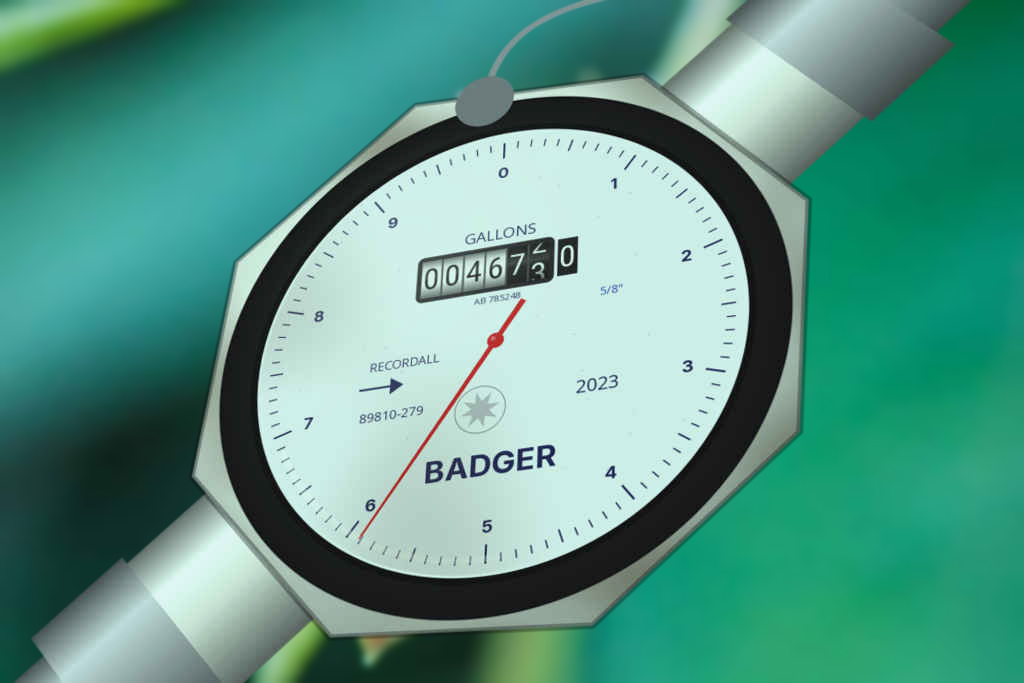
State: 46725.9 (gal)
